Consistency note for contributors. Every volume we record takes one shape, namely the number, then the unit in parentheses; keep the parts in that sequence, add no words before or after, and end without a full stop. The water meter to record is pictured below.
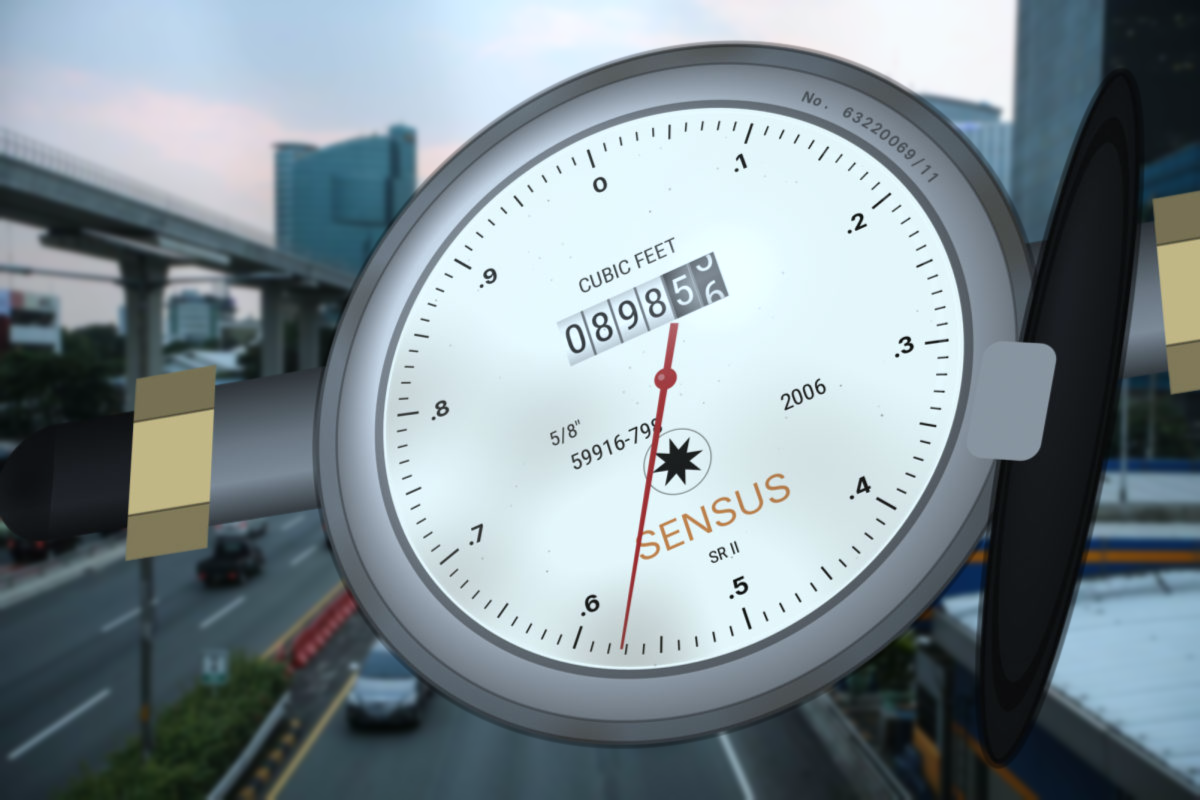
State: 89855.57 (ft³)
